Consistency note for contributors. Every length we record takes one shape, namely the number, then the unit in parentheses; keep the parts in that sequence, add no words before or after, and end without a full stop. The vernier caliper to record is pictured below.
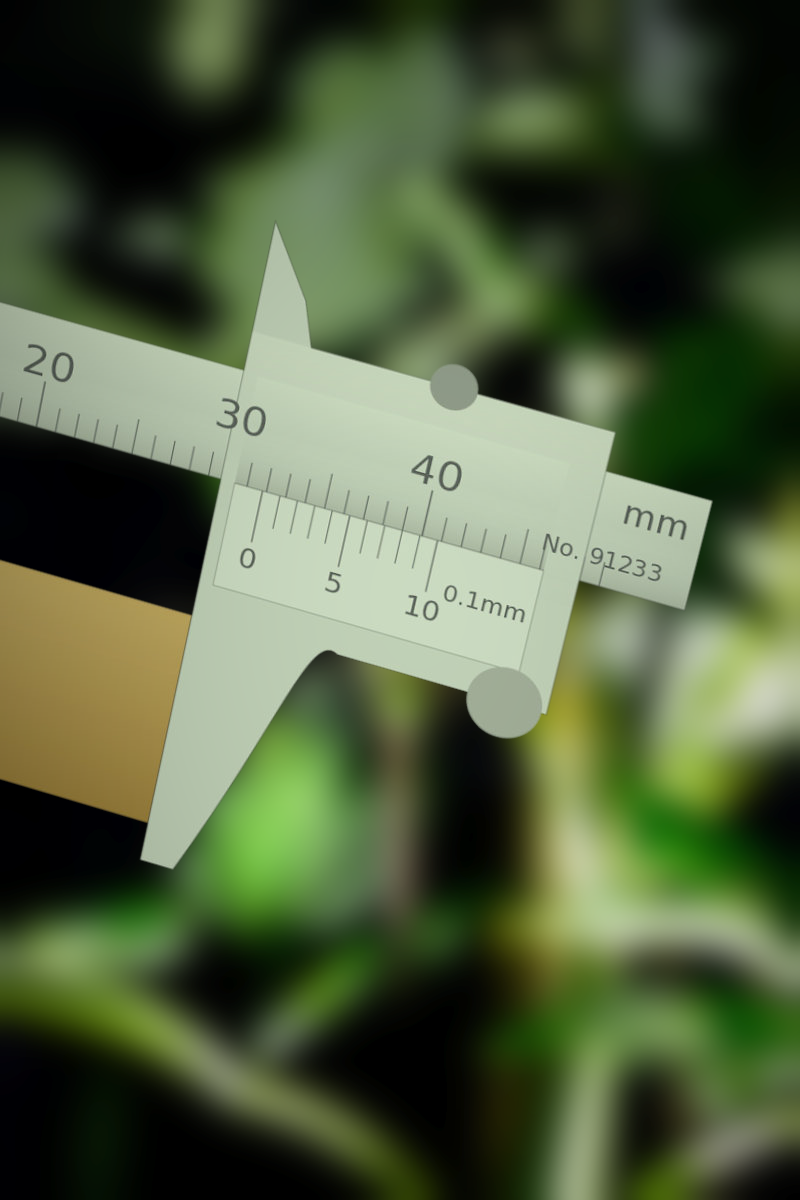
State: 31.8 (mm)
